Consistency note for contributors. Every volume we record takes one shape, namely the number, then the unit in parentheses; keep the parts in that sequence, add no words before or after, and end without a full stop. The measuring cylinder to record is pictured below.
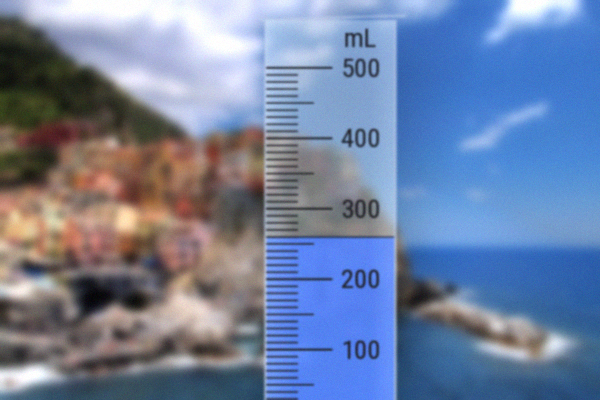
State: 260 (mL)
